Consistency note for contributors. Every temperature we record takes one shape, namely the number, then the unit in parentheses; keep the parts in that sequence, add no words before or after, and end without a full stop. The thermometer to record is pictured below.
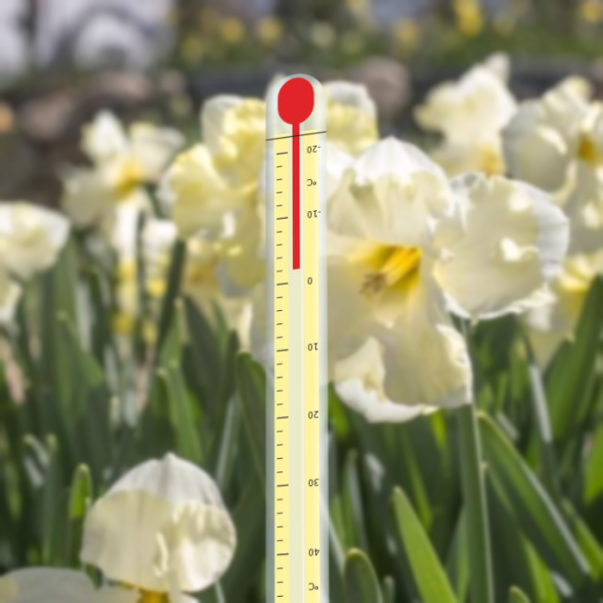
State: -2 (°C)
